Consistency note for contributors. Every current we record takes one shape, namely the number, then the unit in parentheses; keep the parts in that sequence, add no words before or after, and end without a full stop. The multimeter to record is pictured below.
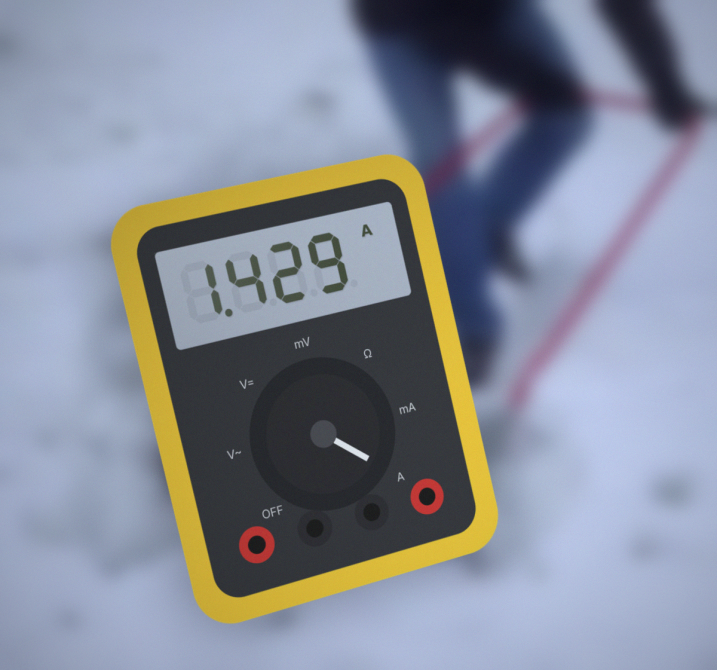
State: 1.429 (A)
